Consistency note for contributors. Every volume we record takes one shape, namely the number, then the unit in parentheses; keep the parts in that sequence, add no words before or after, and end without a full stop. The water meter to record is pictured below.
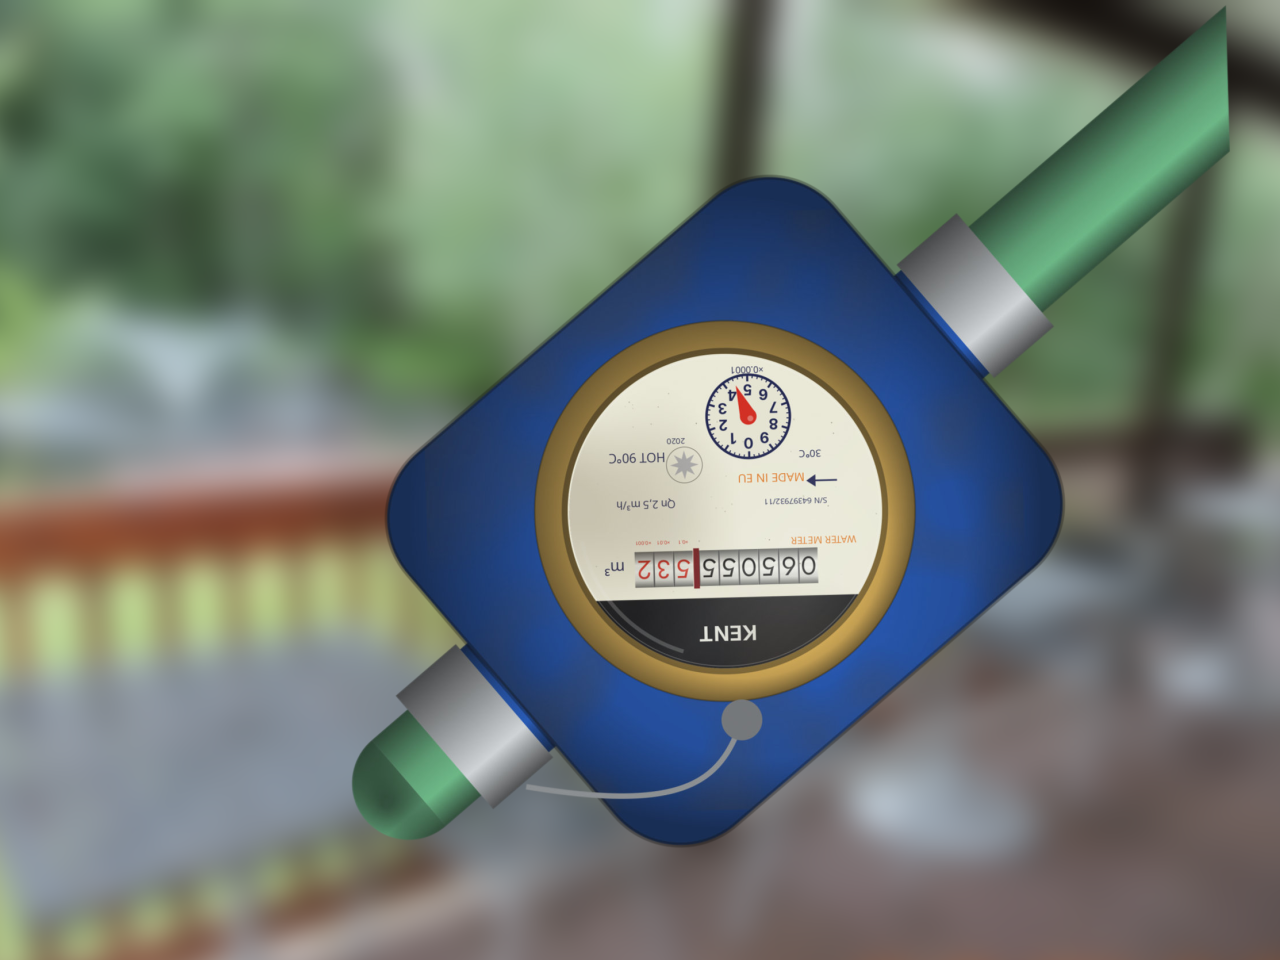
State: 65055.5324 (m³)
